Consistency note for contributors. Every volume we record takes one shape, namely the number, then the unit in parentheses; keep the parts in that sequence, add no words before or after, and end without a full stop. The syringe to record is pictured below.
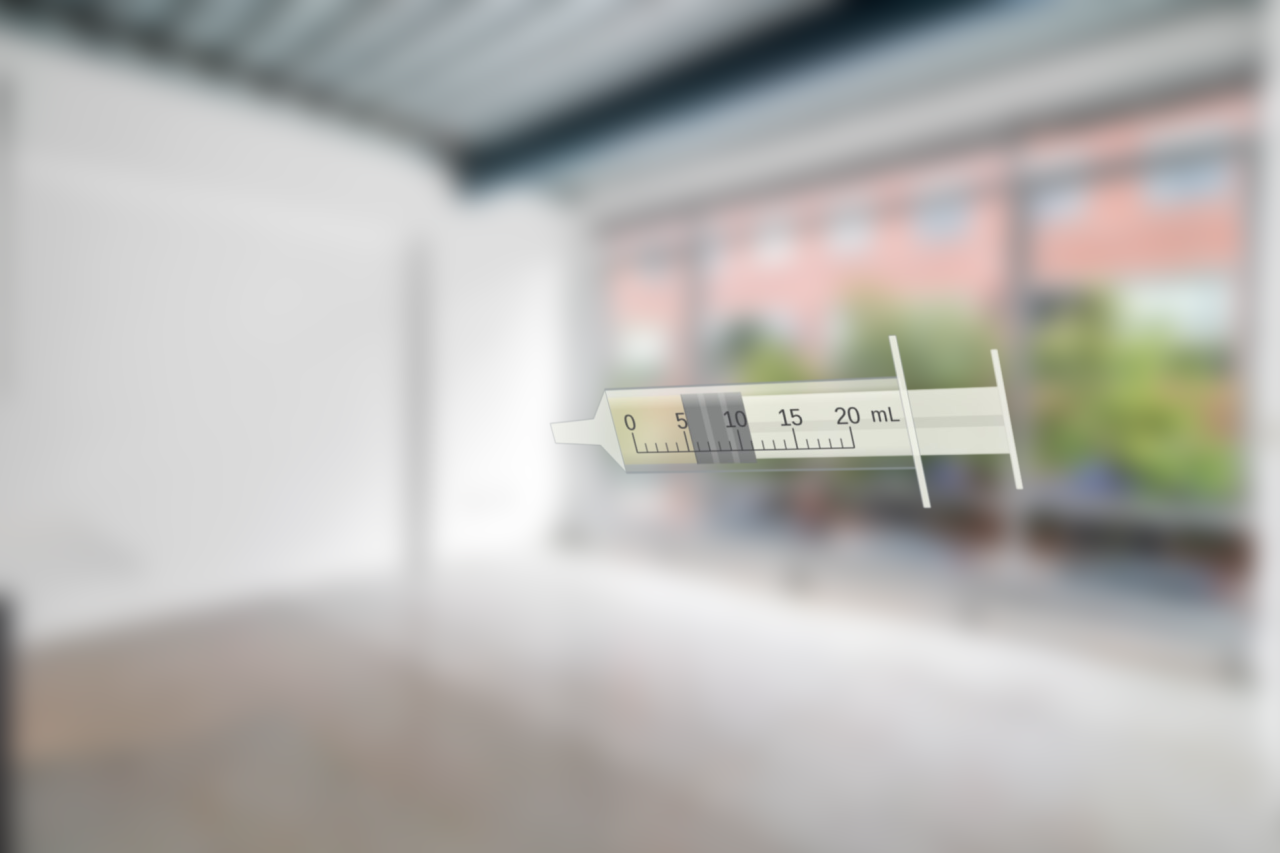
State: 5.5 (mL)
